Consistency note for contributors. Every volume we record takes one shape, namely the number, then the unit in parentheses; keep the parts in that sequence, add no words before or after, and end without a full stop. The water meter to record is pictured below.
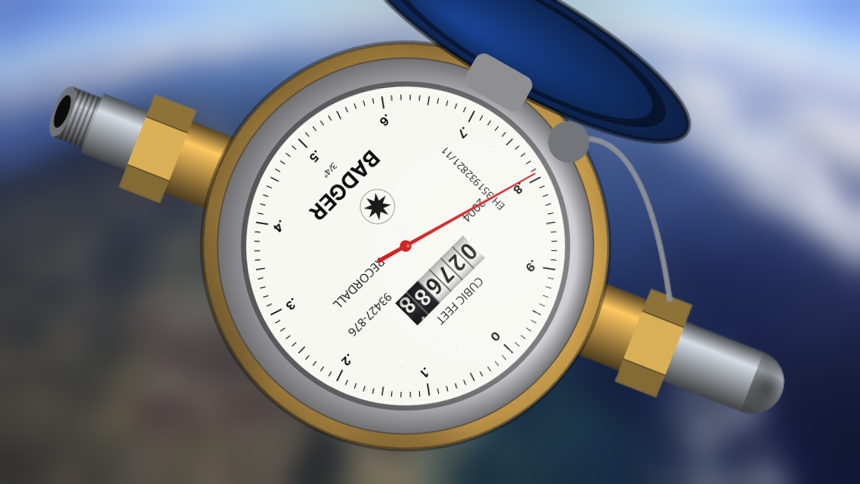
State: 27687.79 (ft³)
